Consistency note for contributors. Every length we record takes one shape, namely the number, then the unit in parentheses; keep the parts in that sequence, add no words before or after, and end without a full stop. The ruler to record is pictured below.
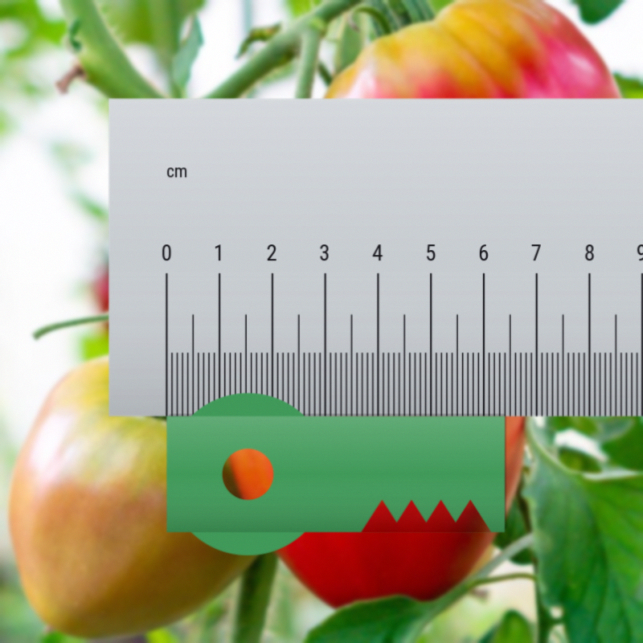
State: 6.4 (cm)
